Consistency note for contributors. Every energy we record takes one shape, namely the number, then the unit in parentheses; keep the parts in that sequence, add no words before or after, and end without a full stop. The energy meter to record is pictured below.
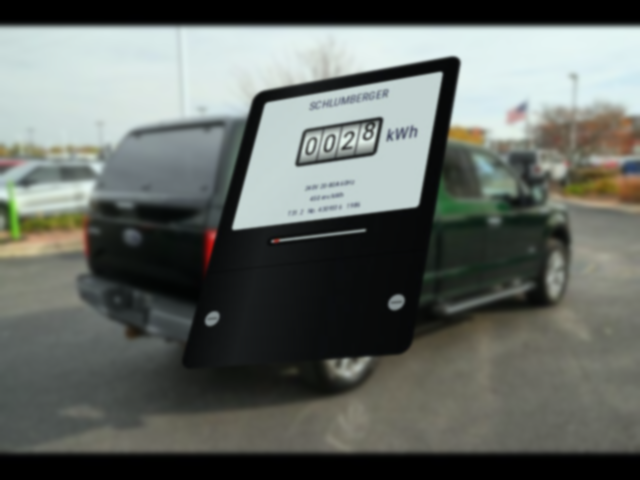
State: 28 (kWh)
